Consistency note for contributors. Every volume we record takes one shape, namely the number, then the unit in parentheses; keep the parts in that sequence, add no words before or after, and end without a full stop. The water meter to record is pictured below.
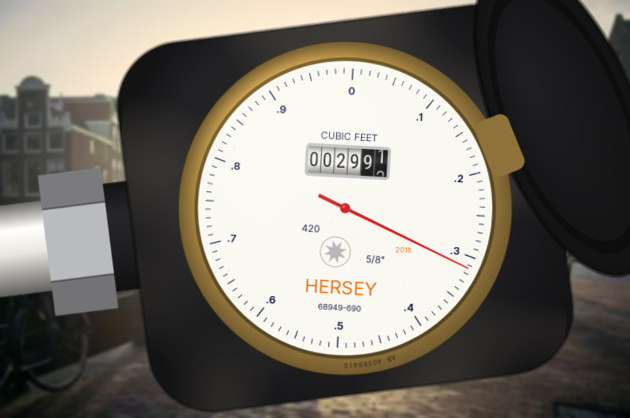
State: 2991.31 (ft³)
